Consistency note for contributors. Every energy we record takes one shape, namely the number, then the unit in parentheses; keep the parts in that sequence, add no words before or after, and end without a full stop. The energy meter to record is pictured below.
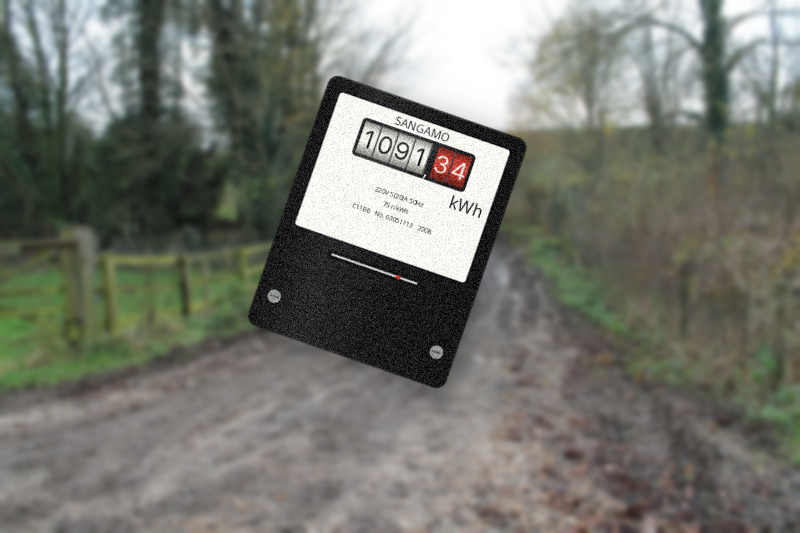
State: 1091.34 (kWh)
